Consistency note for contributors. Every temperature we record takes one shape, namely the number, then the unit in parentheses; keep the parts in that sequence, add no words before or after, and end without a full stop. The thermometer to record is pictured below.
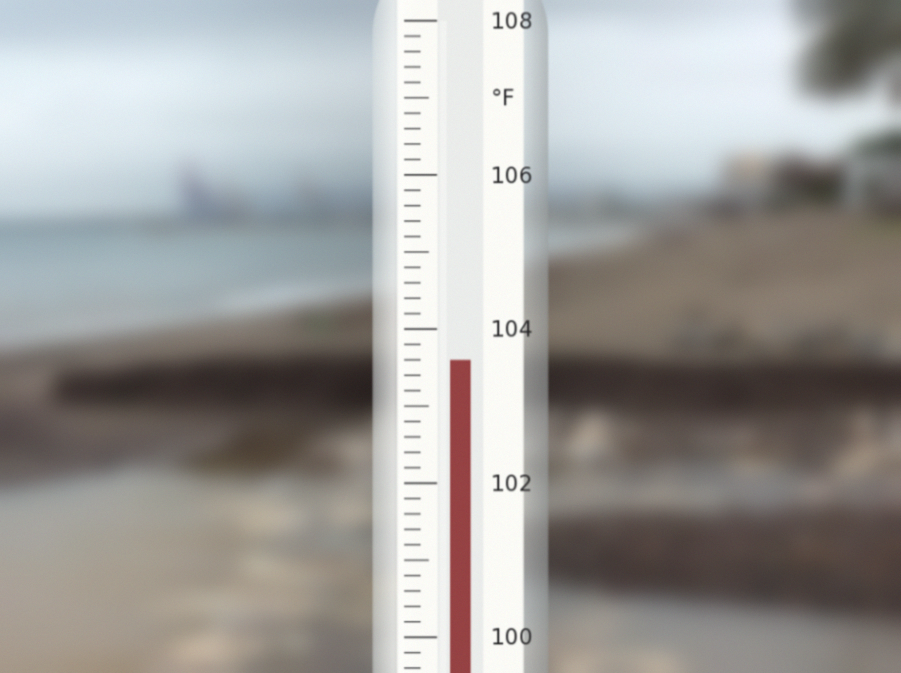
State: 103.6 (°F)
